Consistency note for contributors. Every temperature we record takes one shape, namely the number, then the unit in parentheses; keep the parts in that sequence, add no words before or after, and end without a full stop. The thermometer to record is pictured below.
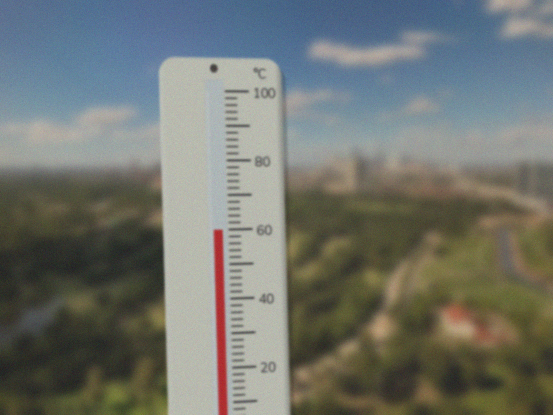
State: 60 (°C)
